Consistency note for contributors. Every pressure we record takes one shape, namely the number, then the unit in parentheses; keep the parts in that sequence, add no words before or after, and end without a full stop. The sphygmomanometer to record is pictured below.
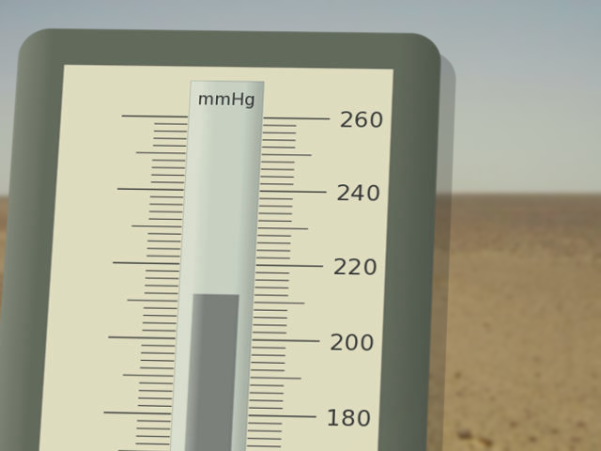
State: 212 (mmHg)
